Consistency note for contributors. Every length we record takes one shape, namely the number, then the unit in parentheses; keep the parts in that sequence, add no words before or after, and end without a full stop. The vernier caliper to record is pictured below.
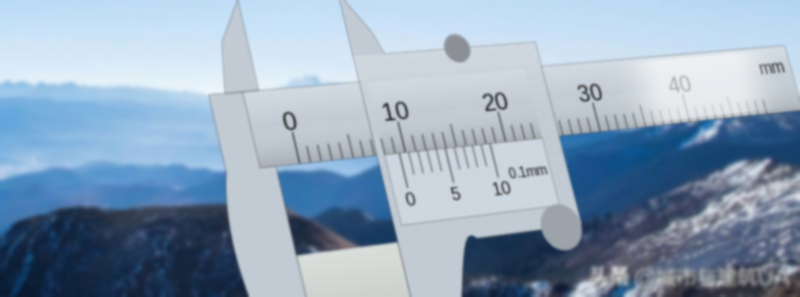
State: 9.4 (mm)
